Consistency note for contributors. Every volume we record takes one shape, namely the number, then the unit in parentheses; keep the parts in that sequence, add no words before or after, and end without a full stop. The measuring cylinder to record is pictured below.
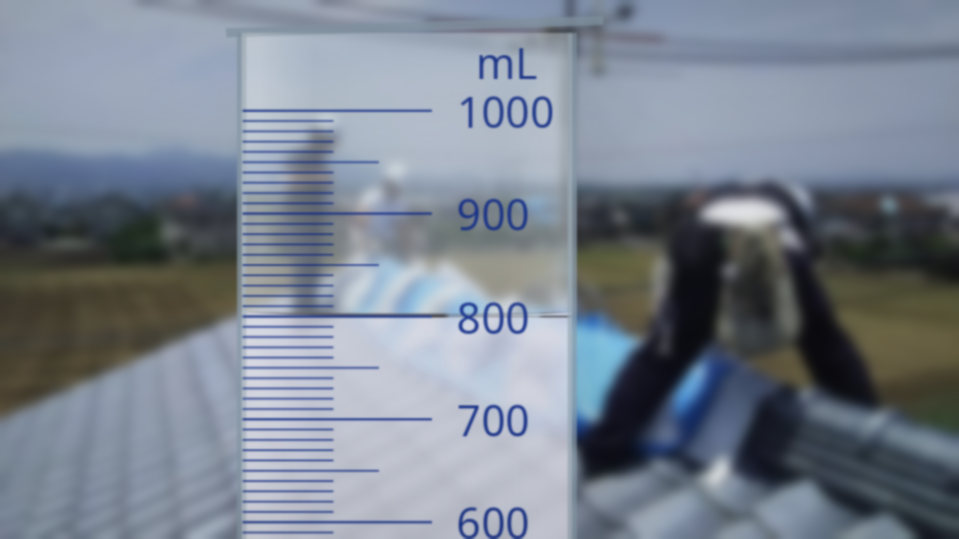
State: 800 (mL)
